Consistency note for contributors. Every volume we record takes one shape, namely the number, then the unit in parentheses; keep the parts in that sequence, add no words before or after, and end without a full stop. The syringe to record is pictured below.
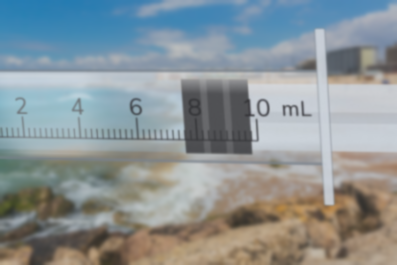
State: 7.6 (mL)
